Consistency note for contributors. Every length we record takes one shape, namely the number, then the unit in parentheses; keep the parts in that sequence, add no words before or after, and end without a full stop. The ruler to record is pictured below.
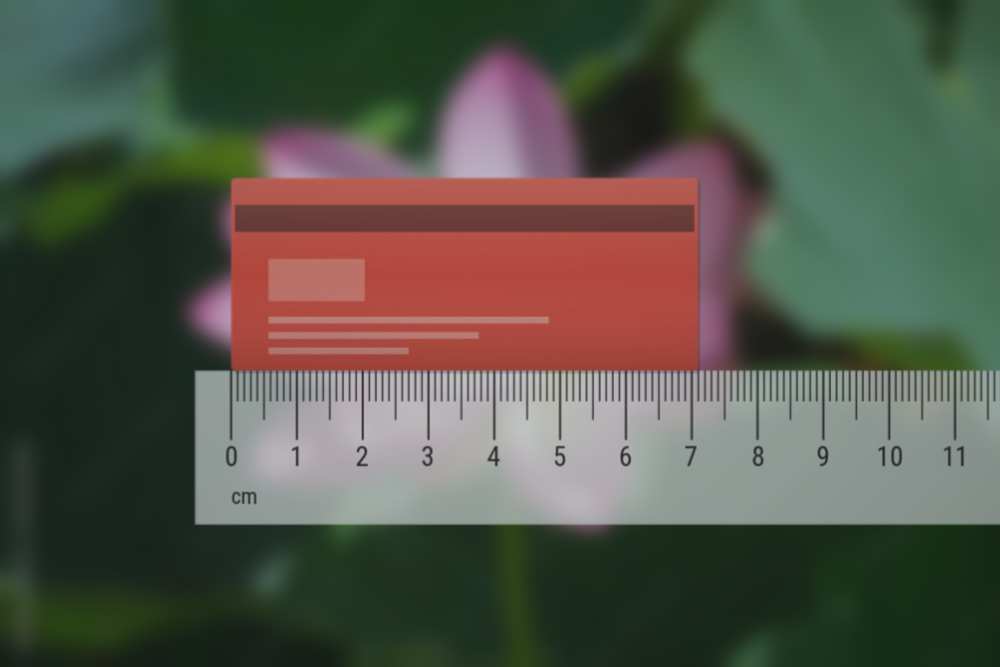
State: 7.1 (cm)
